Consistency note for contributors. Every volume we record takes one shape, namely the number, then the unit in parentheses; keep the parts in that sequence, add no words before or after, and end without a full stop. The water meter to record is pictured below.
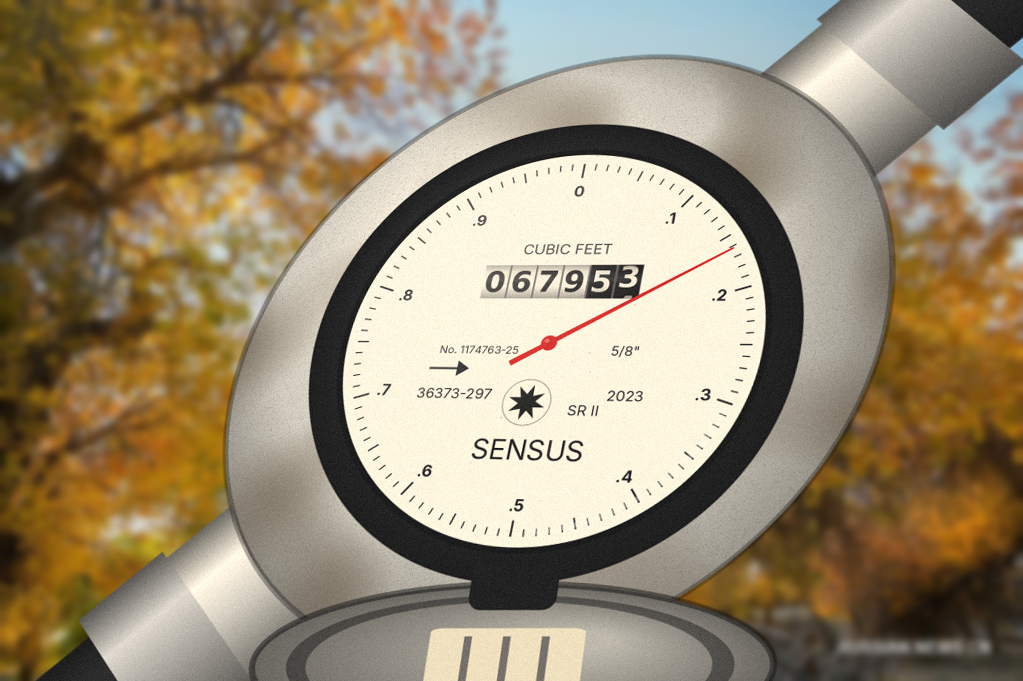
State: 67953.16 (ft³)
